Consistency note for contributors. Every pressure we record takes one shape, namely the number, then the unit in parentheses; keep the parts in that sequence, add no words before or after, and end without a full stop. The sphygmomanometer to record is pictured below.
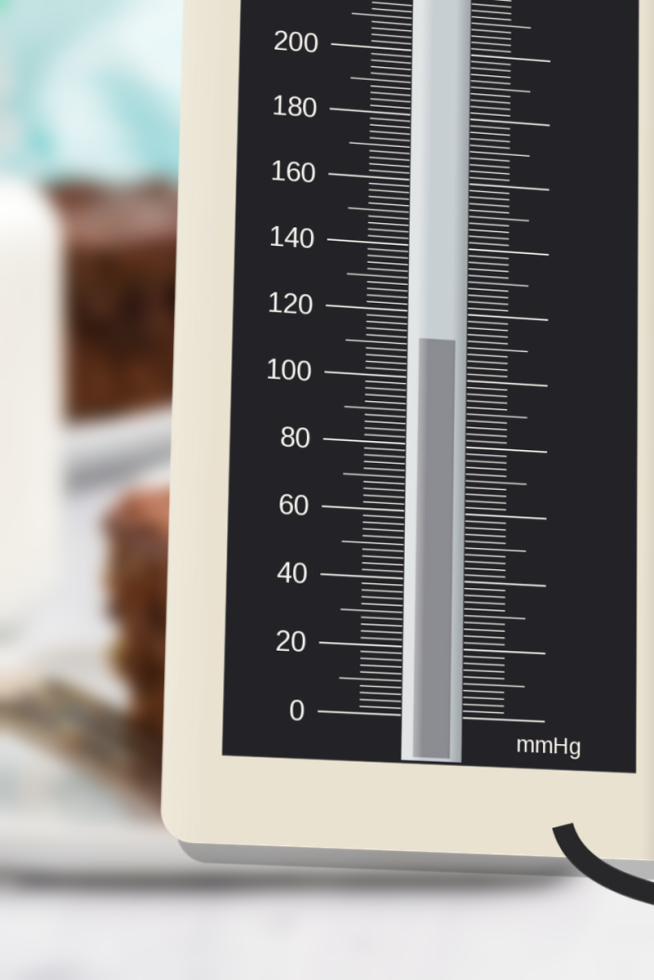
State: 112 (mmHg)
